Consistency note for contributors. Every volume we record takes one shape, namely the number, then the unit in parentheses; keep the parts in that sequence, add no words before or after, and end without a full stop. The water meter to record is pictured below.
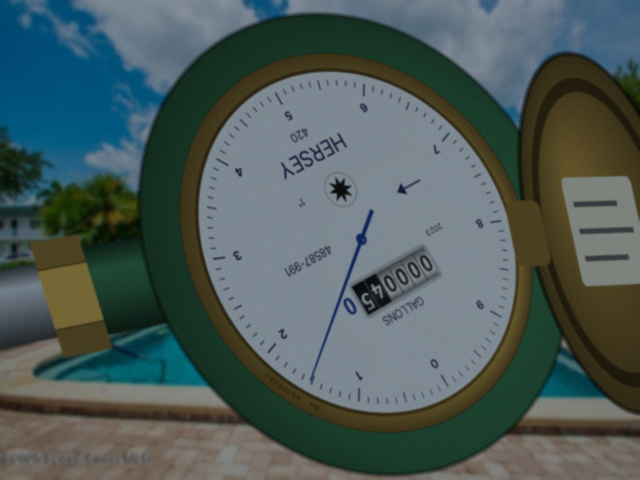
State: 451.5 (gal)
